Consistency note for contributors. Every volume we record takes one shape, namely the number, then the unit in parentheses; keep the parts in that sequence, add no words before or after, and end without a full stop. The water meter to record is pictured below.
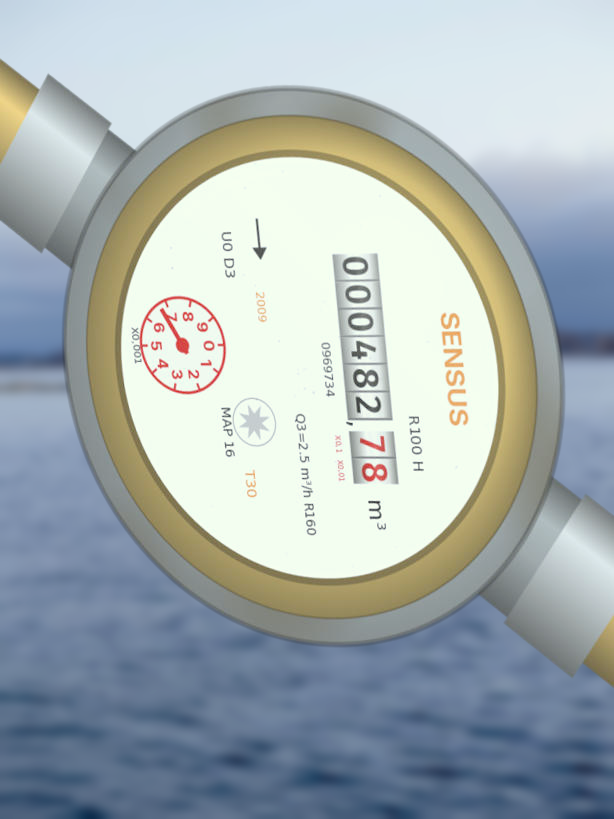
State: 482.786 (m³)
